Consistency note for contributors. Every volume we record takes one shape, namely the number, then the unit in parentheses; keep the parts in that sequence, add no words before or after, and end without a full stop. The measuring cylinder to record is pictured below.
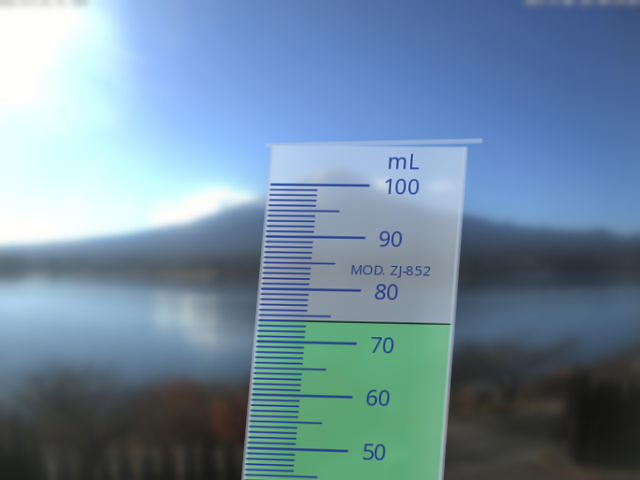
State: 74 (mL)
